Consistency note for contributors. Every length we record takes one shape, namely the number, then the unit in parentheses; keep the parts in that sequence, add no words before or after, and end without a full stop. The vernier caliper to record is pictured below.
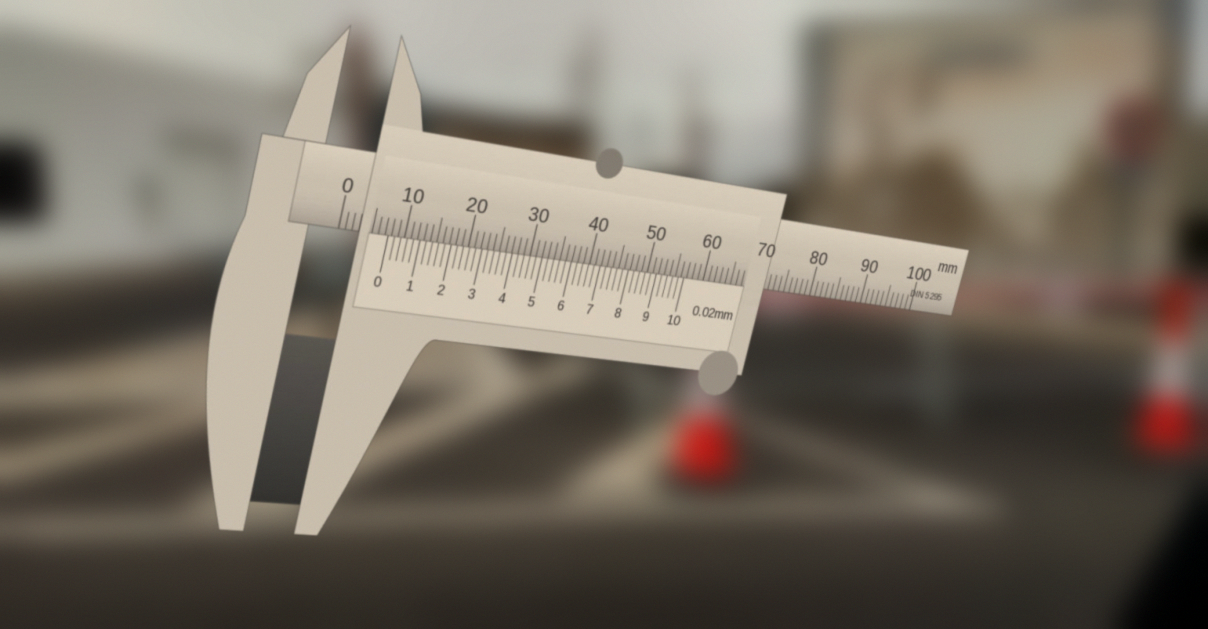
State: 7.5 (mm)
